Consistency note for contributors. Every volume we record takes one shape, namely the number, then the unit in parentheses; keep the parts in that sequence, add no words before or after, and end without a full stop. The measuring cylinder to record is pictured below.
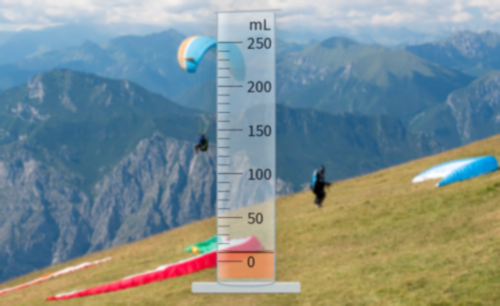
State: 10 (mL)
